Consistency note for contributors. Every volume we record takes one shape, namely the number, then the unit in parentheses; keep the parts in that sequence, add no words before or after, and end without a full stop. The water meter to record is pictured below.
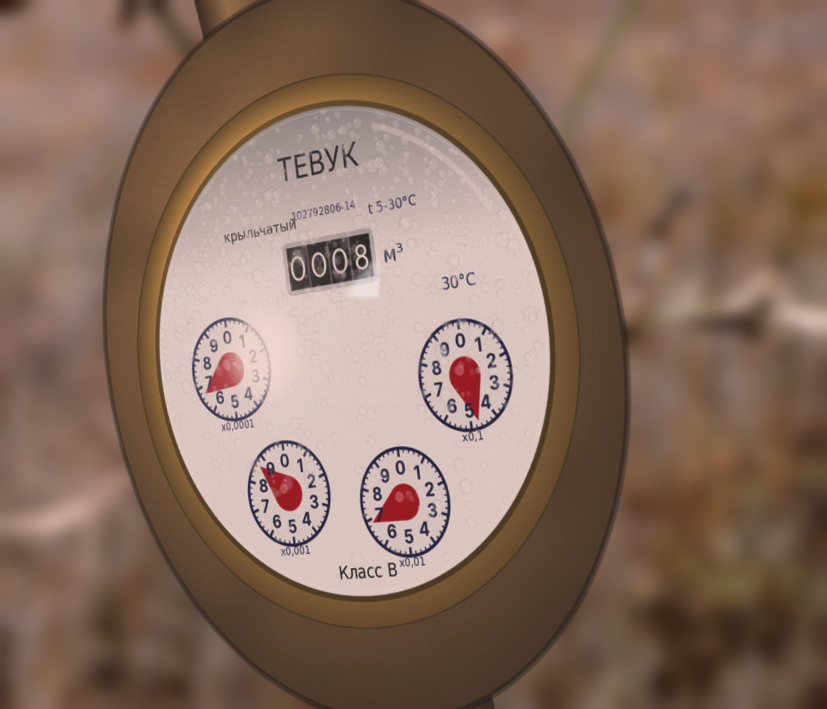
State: 8.4686 (m³)
